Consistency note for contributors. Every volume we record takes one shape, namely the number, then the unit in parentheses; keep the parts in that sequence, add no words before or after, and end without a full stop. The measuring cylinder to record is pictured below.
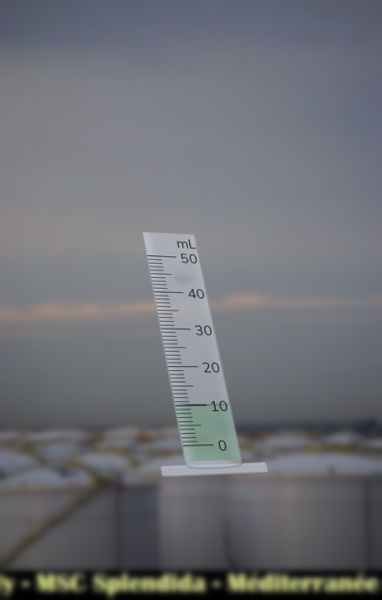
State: 10 (mL)
